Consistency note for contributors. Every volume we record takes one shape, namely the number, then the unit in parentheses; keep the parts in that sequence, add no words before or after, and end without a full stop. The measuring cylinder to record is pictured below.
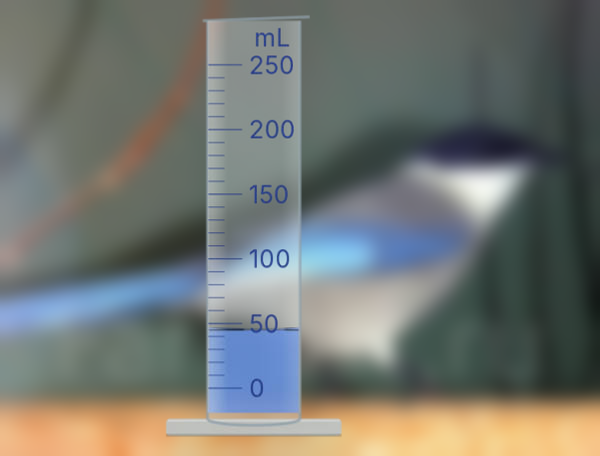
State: 45 (mL)
